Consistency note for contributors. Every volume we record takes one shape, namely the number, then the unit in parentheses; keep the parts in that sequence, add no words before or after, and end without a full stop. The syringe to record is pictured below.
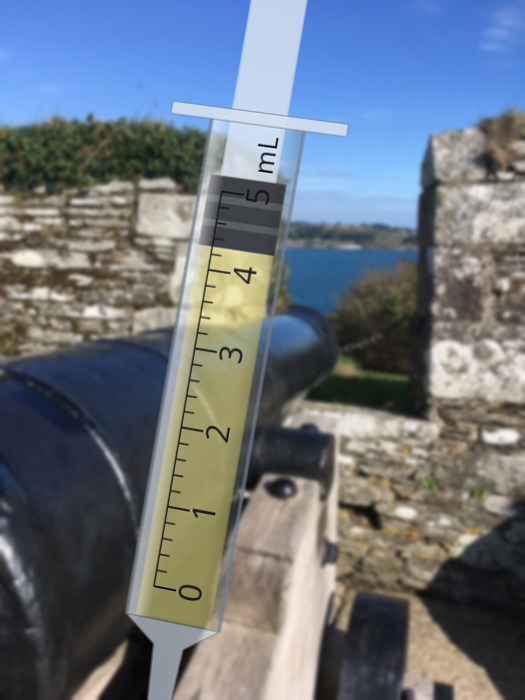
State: 4.3 (mL)
